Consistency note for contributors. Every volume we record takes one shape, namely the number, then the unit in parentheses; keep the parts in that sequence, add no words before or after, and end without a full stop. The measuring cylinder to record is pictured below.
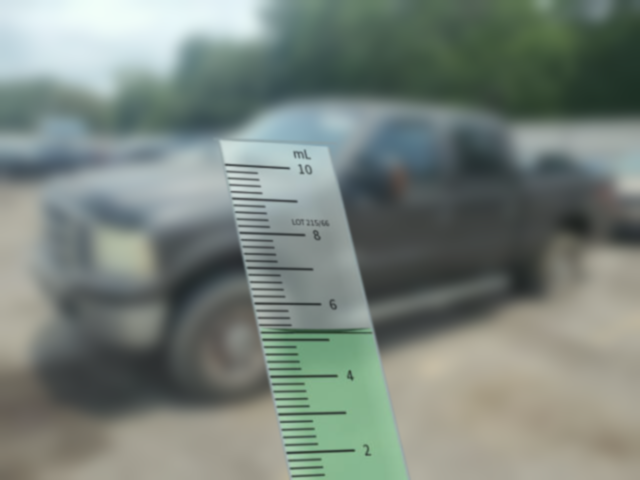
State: 5.2 (mL)
